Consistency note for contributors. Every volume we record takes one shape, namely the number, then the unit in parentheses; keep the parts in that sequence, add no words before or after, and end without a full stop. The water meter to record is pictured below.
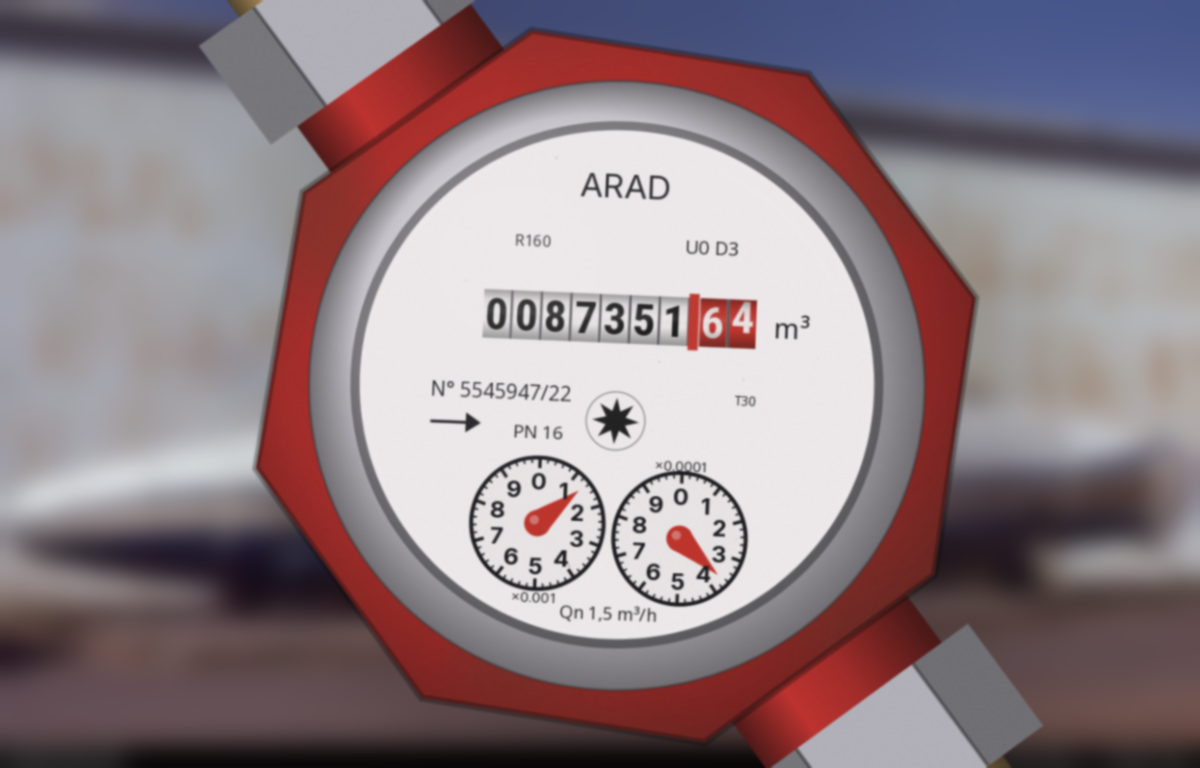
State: 87351.6413 (m³)
